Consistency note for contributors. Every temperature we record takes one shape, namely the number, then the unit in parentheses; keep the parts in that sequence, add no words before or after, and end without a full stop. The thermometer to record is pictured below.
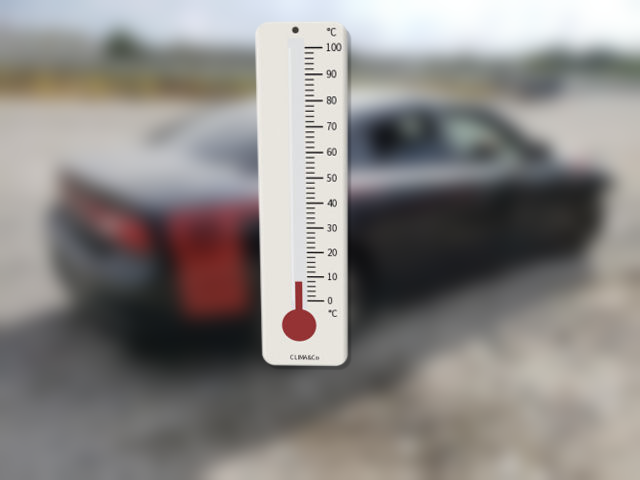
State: 8 (°C)
